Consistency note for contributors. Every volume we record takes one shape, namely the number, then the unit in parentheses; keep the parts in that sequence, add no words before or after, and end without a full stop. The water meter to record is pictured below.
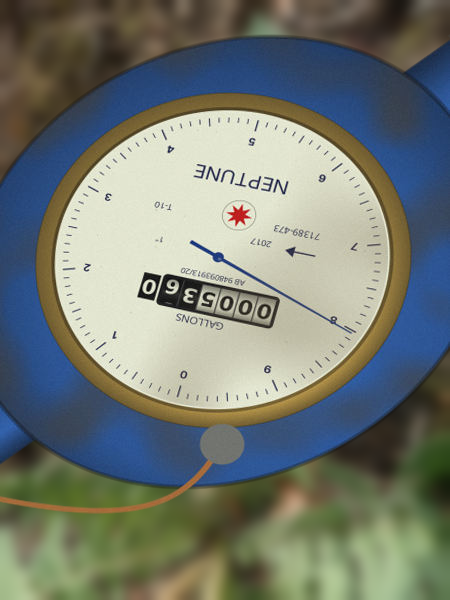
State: 5358.0 (gal)
